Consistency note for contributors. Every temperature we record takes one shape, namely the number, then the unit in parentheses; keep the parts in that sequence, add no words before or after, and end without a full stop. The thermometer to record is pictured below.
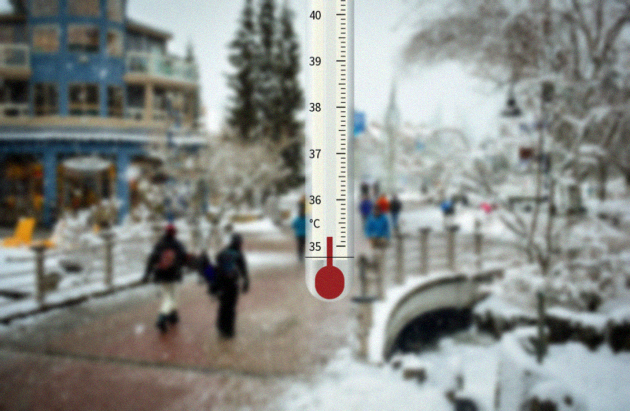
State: 35.2 (°C)
